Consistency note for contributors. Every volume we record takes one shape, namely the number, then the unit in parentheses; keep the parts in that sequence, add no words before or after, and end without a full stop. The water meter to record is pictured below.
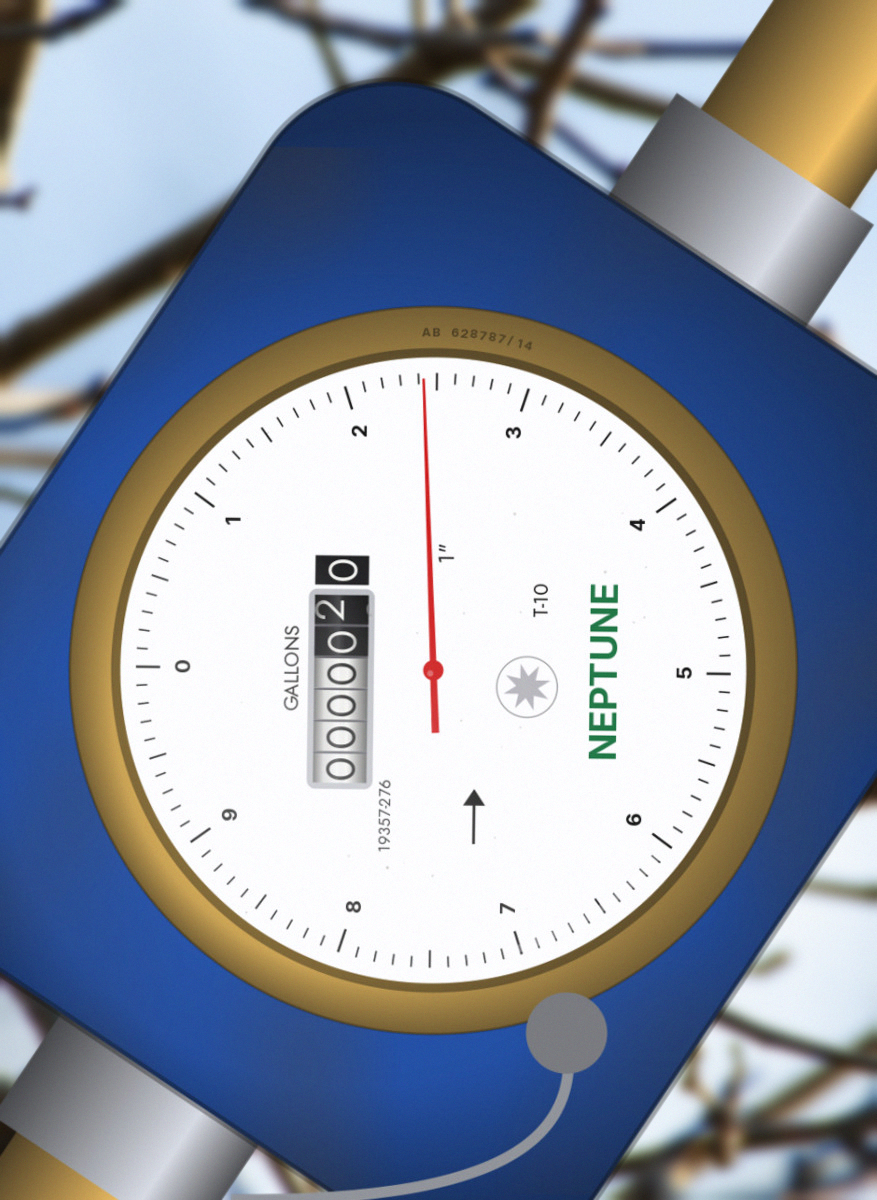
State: 22.4 (gal)
